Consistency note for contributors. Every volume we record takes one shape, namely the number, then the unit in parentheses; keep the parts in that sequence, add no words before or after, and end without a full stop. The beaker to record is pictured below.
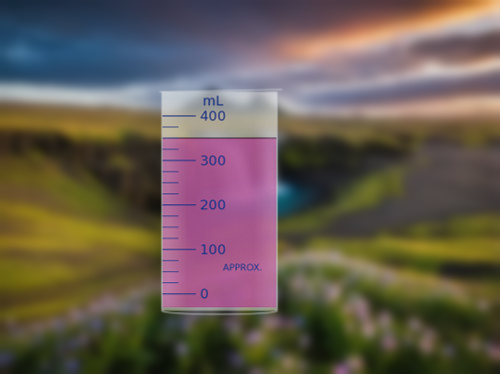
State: 350 (mL)
